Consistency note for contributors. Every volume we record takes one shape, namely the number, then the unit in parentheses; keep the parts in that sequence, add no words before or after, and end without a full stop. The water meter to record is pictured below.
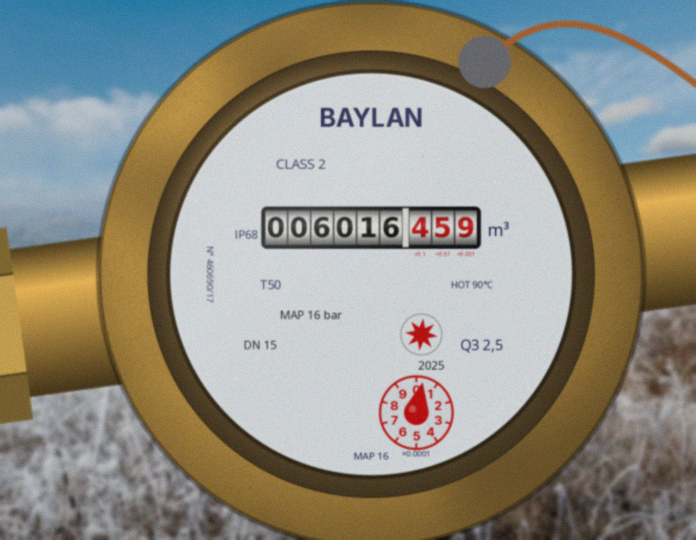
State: 6016.4590 (m³)
